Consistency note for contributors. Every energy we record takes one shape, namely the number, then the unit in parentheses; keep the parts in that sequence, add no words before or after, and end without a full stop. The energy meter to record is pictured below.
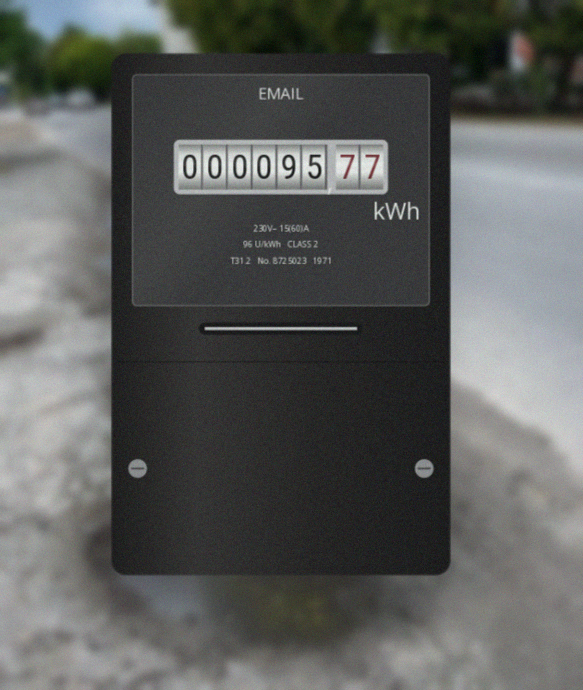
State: 95.77 (kWh)
